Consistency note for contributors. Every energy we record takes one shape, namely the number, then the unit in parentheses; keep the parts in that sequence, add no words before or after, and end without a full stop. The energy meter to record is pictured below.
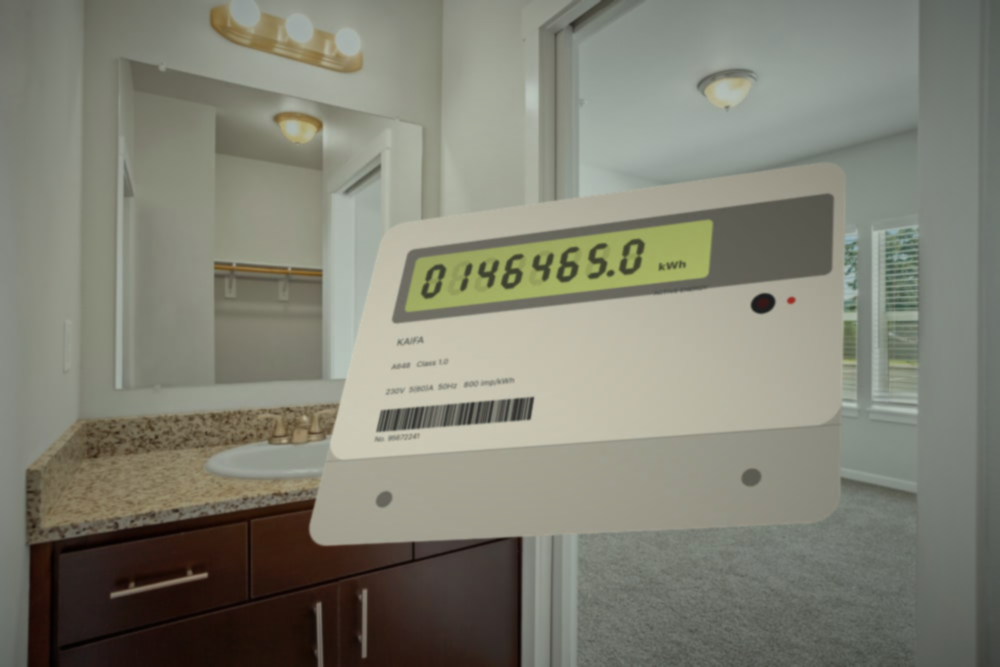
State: 146465.0 (kWh)
